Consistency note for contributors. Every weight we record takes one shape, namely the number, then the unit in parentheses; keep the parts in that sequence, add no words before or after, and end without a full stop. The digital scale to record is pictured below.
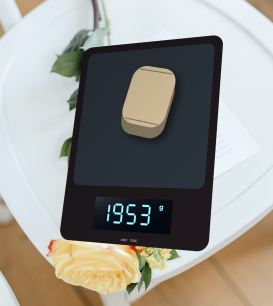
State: 1953 (g)
